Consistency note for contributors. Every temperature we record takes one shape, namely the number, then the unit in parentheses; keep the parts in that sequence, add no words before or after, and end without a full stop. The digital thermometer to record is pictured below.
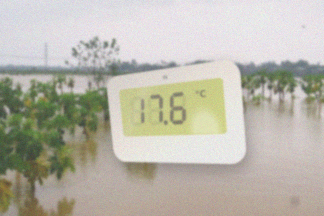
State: 17.6 (°C)
